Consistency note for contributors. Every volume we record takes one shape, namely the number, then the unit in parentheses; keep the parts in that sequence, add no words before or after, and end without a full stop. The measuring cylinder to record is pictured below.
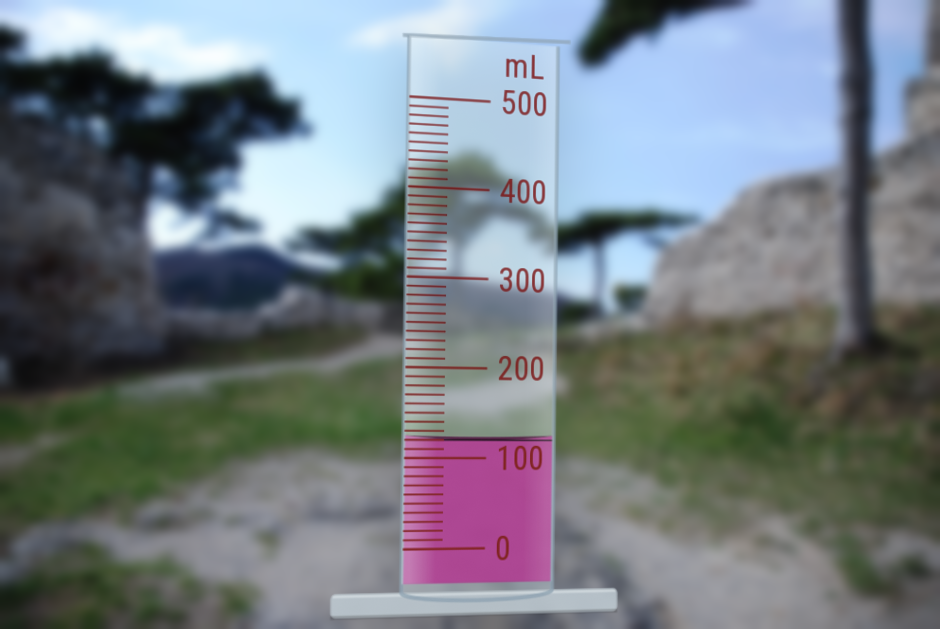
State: 120 (mL)
